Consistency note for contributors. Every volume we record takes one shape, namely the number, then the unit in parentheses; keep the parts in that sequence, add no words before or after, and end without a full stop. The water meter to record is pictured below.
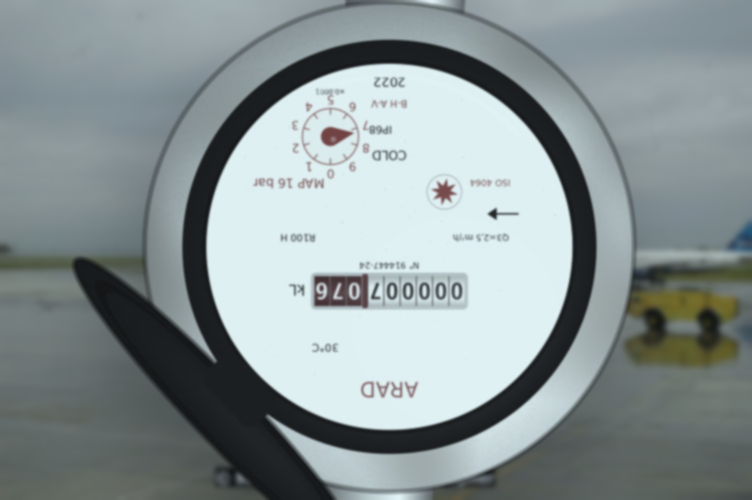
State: 7.0767 (kL)
